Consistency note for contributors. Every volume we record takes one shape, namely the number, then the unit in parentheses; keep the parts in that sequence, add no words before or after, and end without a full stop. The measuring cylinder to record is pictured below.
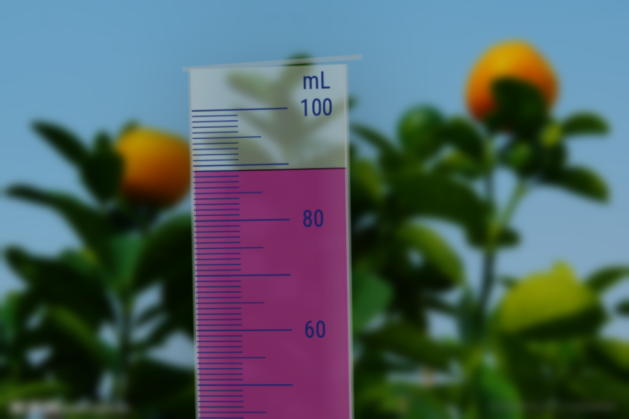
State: 89 (mL)
